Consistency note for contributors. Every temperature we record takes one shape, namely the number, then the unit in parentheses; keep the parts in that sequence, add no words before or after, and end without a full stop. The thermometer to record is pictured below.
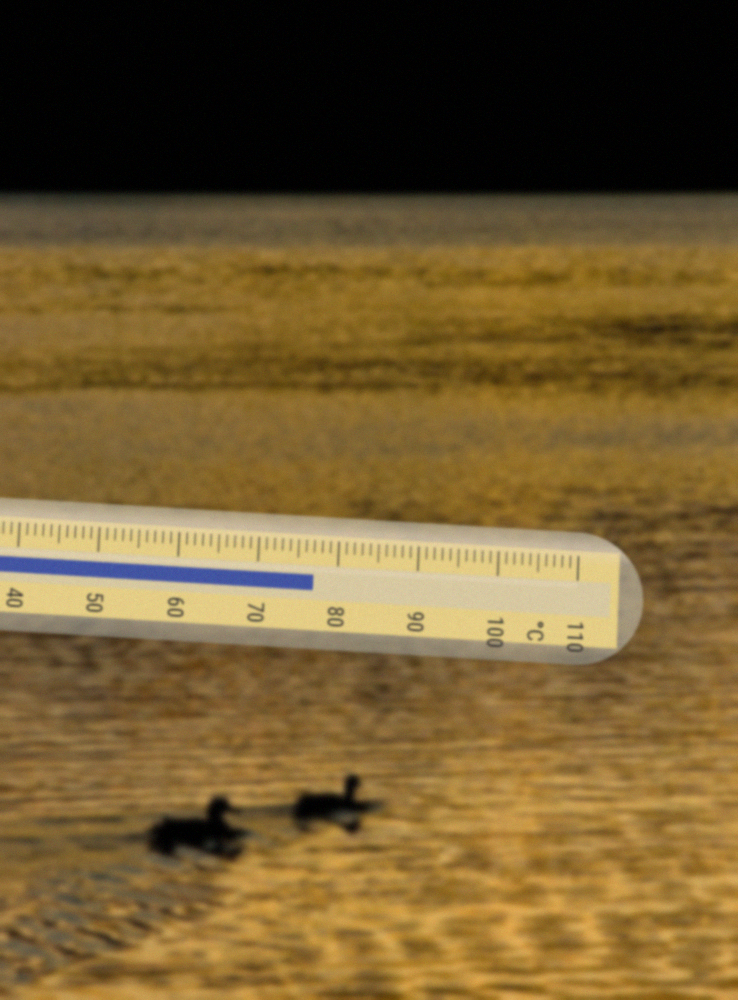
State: 77 (°C)
